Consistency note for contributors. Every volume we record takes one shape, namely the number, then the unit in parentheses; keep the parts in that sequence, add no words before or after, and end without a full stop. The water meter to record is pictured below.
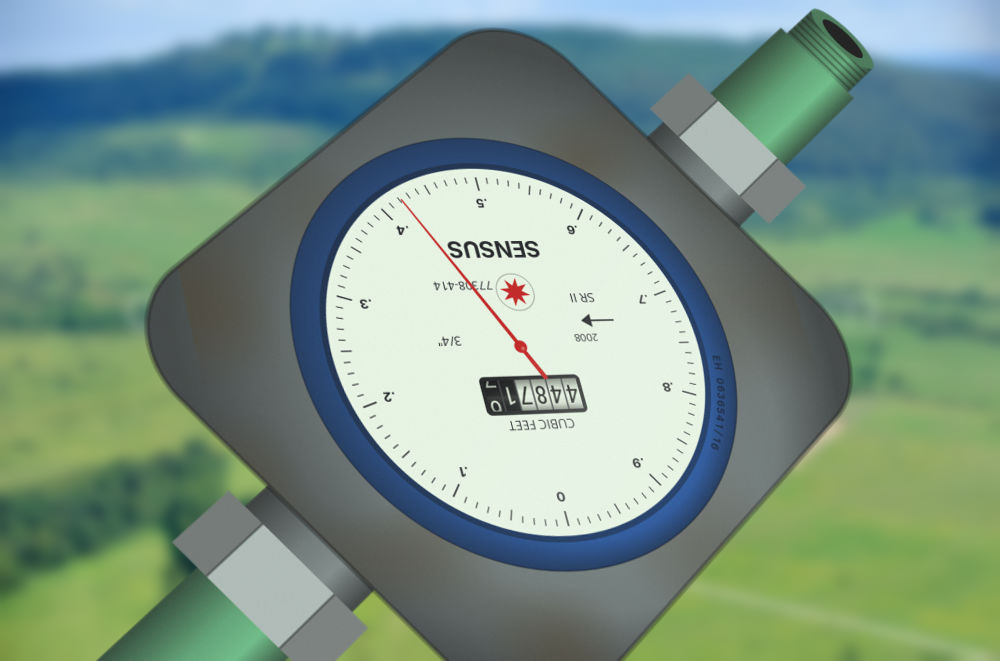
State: 448716.42 (ft³)
